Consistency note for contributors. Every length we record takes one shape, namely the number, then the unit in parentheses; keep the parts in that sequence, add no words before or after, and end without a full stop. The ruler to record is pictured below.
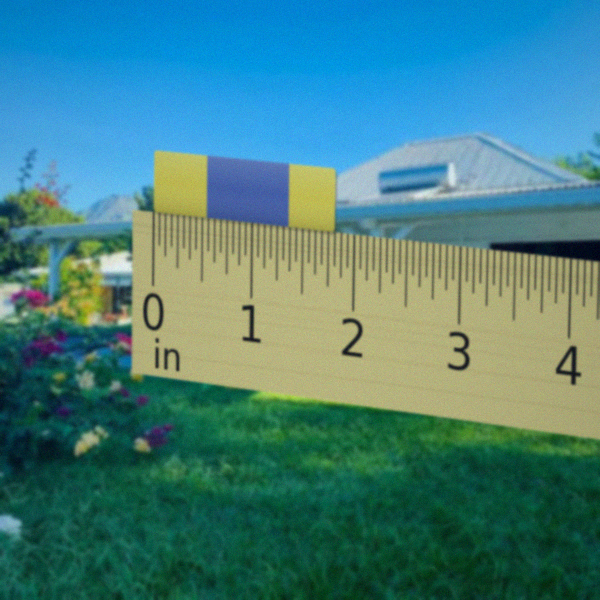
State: 1.8125 (in)
